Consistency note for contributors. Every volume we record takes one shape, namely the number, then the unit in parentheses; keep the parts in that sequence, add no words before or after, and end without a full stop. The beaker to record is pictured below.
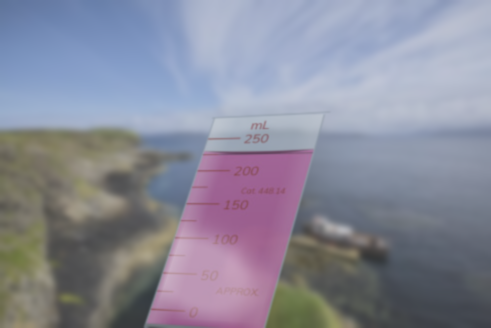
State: 225 (mL)
